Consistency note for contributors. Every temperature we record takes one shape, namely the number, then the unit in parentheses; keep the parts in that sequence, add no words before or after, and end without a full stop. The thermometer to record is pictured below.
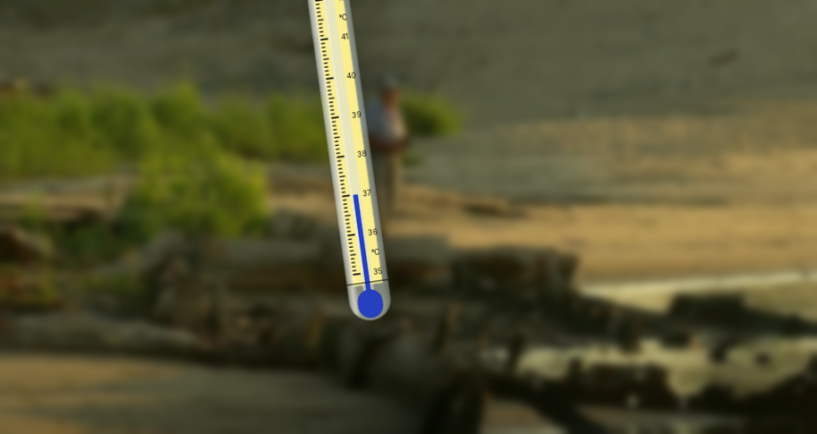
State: 37 (°C)
